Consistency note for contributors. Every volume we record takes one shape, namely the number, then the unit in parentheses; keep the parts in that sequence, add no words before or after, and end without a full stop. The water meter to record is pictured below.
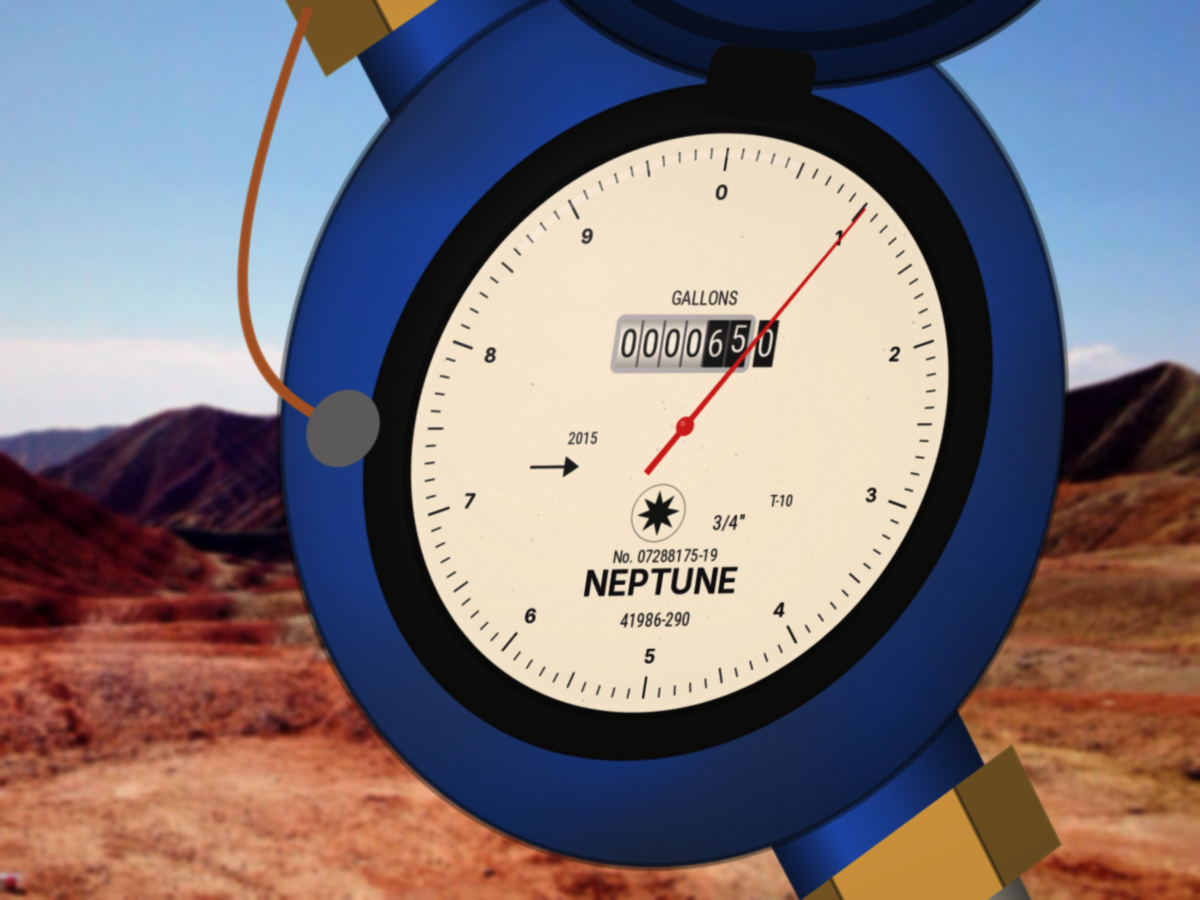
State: 651.0 (gal)
